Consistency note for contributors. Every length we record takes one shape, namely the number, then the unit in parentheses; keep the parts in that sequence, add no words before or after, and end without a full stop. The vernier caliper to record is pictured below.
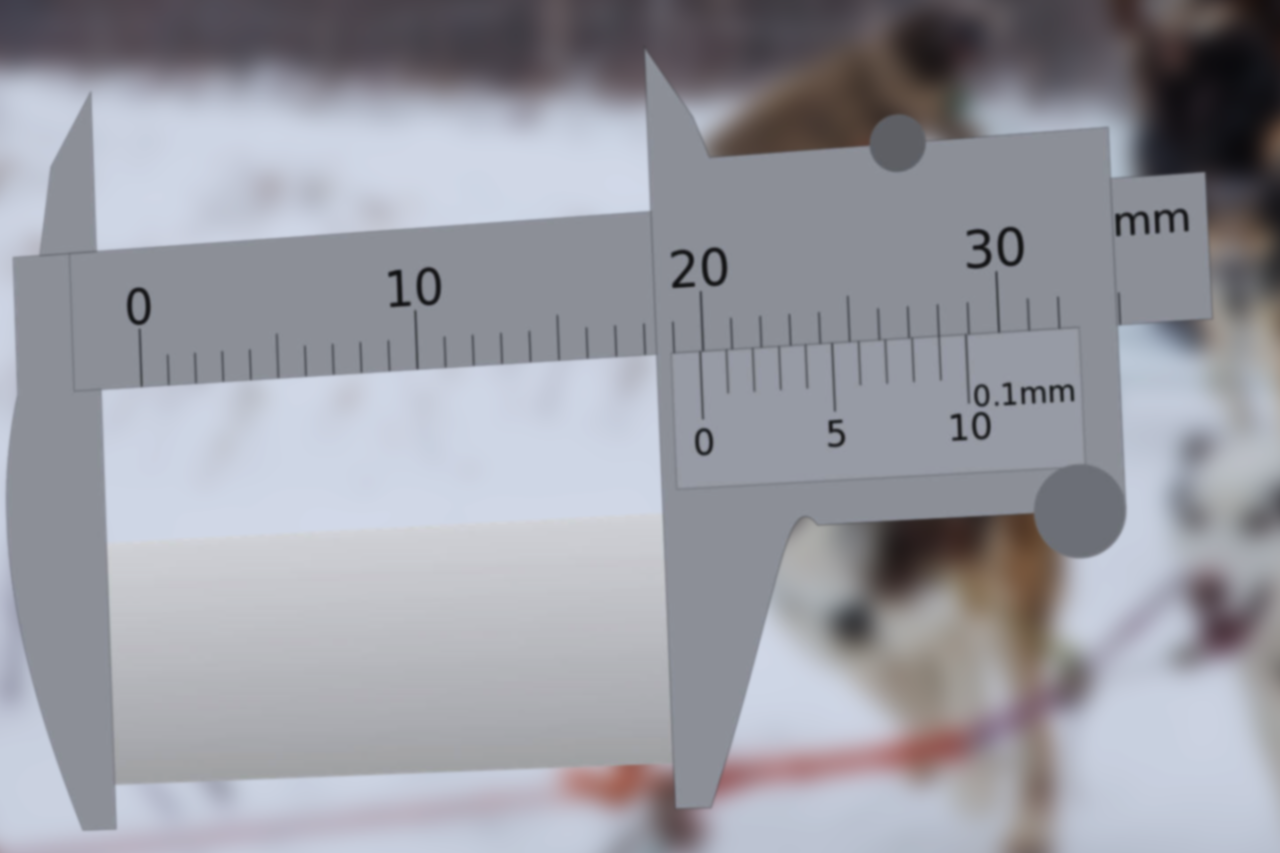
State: 19.9 (mm)
